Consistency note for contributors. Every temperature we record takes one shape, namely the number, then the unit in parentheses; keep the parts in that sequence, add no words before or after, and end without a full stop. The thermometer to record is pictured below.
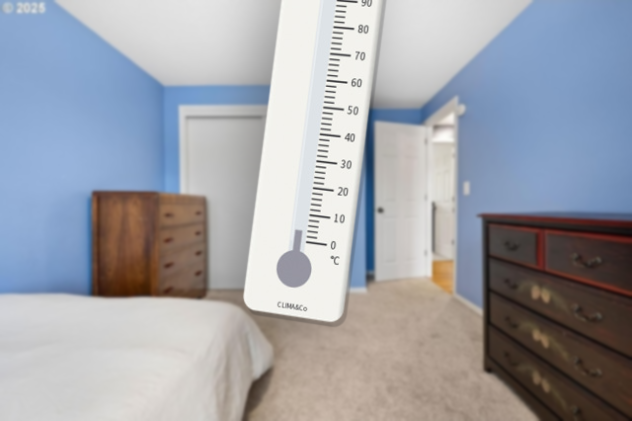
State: 4 (°C)
